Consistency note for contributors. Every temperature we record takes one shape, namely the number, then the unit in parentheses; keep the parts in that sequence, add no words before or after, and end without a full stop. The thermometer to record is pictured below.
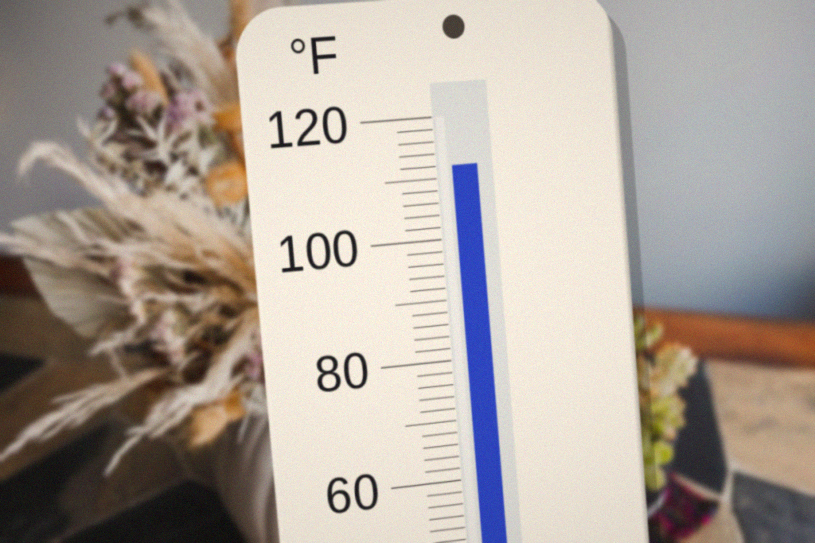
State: 112 (°F)
